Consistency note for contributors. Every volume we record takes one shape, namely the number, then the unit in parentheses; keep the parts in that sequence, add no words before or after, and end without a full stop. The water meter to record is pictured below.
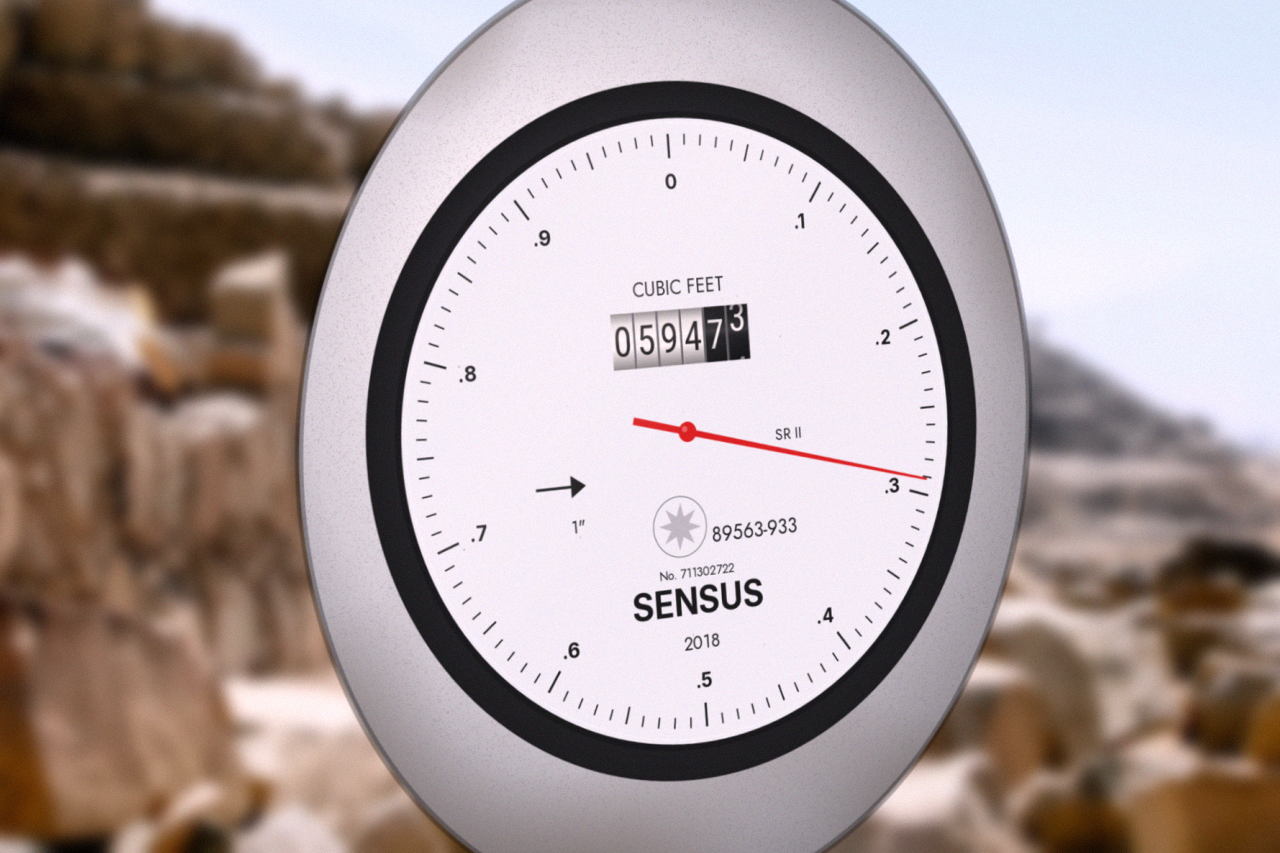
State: 59473.29 (ft³)
